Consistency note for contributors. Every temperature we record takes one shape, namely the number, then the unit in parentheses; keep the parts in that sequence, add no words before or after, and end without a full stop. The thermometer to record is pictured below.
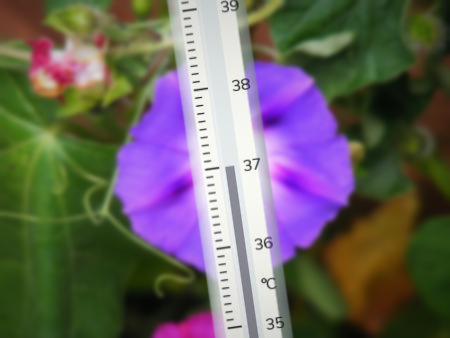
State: 37 (°C)
